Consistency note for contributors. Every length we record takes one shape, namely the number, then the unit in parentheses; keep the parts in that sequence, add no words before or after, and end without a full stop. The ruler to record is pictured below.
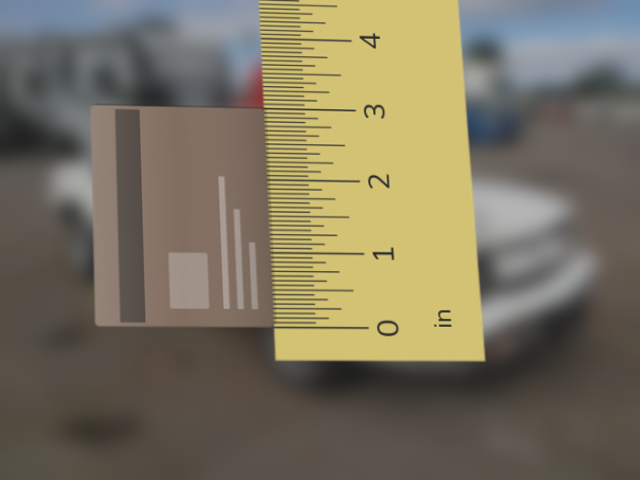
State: 3 (in)
